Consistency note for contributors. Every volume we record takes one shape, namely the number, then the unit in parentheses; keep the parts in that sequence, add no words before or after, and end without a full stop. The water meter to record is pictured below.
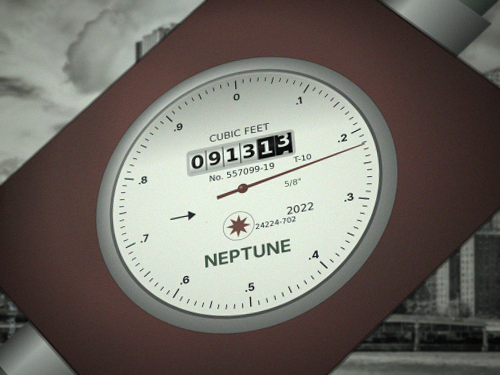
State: 91313.22 (ft³)
